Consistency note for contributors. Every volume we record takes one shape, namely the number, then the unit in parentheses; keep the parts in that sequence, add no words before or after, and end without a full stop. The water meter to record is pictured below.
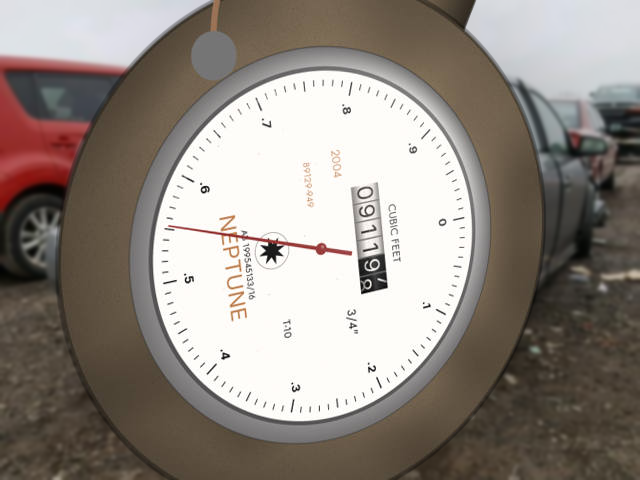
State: 91197.55 (ft³)
